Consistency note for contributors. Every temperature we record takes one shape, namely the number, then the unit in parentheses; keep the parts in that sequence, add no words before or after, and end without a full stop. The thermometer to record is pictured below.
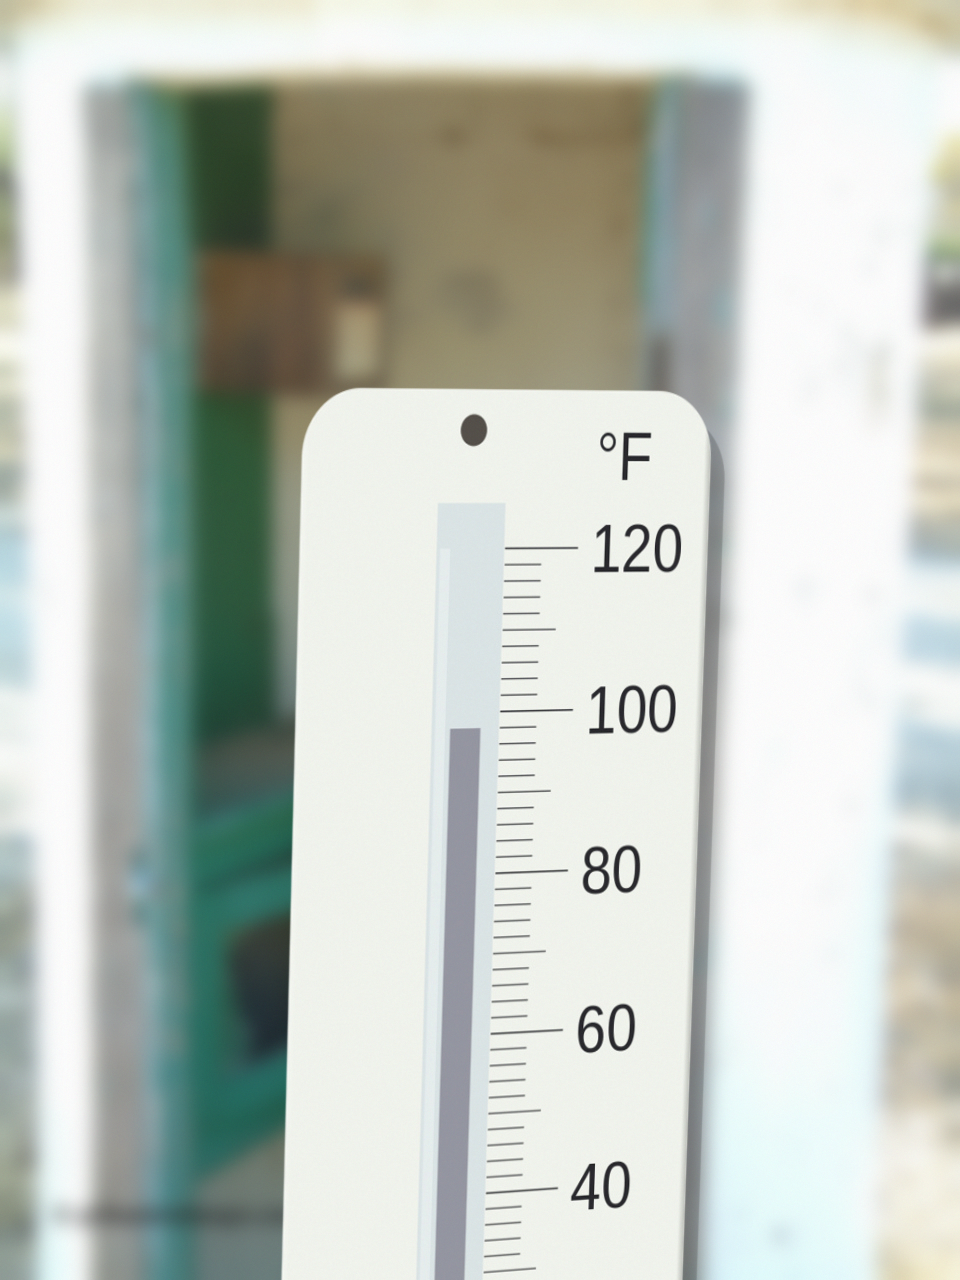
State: 98 (°F)
